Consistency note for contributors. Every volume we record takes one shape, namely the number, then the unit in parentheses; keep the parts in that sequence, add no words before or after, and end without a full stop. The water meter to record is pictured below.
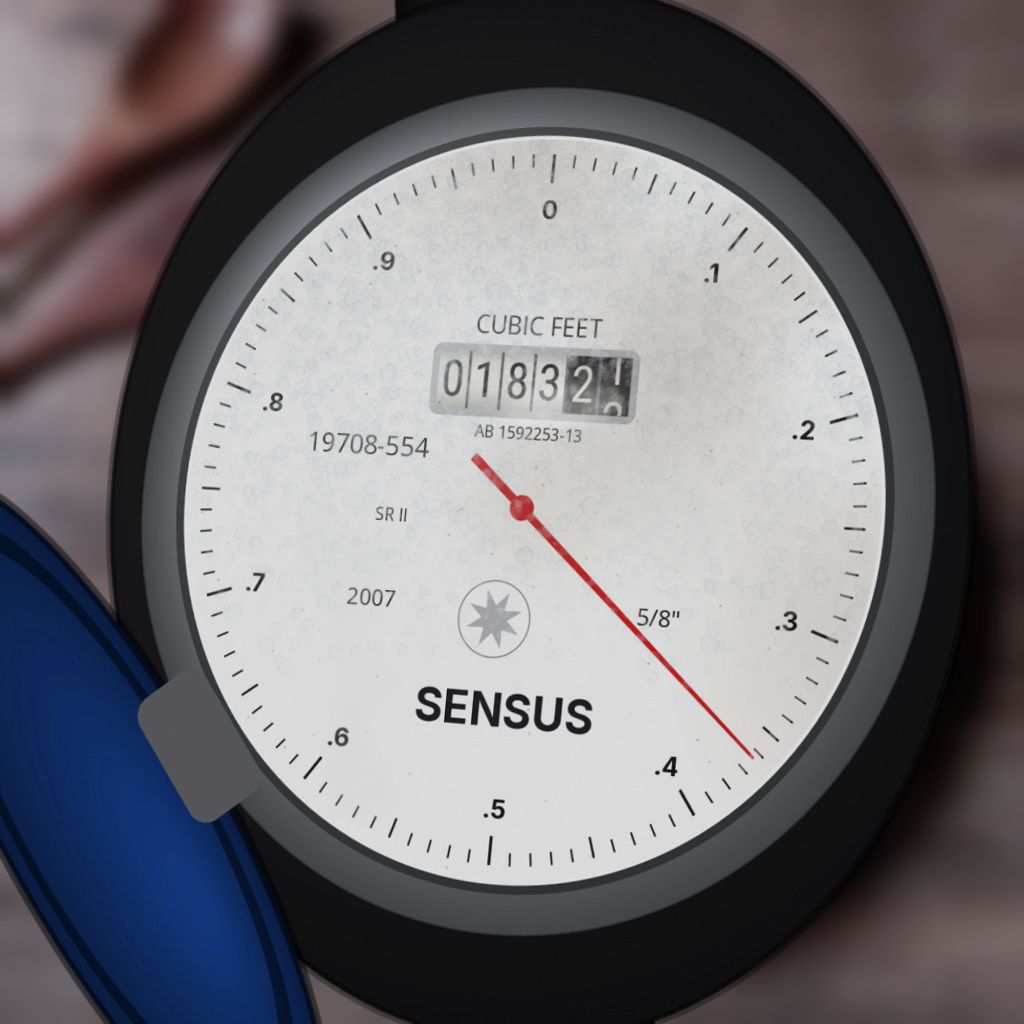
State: 18321.36 (ft³)
